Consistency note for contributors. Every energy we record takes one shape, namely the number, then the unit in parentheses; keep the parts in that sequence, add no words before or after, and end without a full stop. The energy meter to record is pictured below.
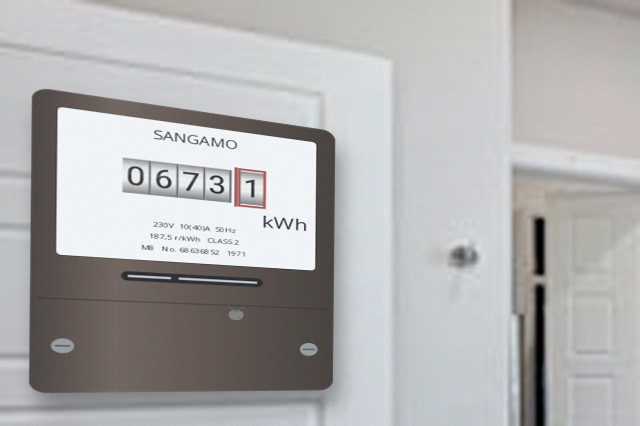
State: 673.1 (kWh)
